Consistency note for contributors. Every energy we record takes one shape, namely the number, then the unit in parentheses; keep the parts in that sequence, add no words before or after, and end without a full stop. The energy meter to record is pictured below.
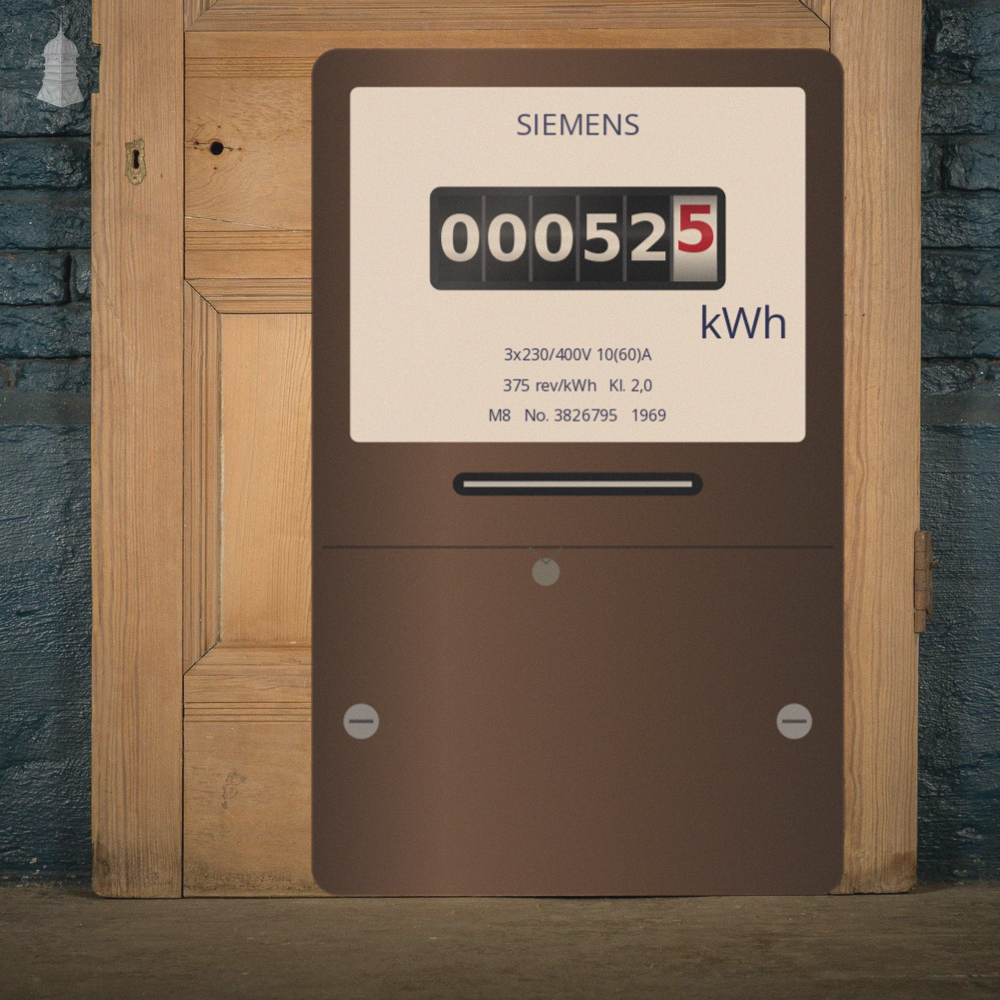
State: 52.5 (kWh)
